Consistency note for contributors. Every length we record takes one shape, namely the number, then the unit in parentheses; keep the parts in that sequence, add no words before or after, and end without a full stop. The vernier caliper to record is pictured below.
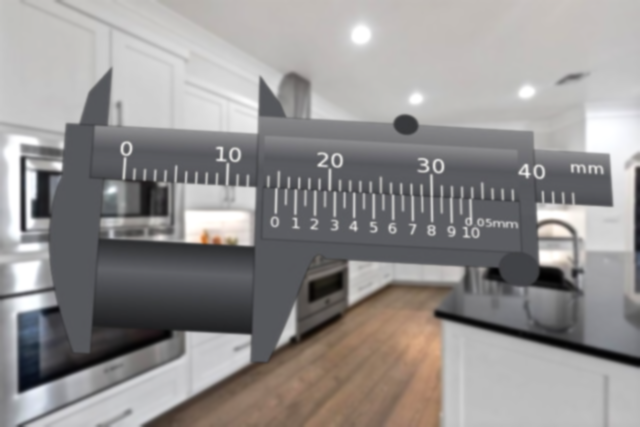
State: 14.8 (mm)
